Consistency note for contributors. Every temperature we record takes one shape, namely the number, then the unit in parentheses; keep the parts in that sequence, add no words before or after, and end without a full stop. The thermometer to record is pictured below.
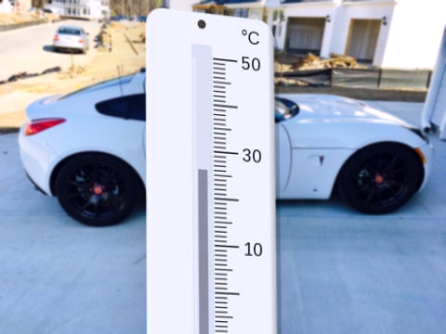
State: 26 (°C)
